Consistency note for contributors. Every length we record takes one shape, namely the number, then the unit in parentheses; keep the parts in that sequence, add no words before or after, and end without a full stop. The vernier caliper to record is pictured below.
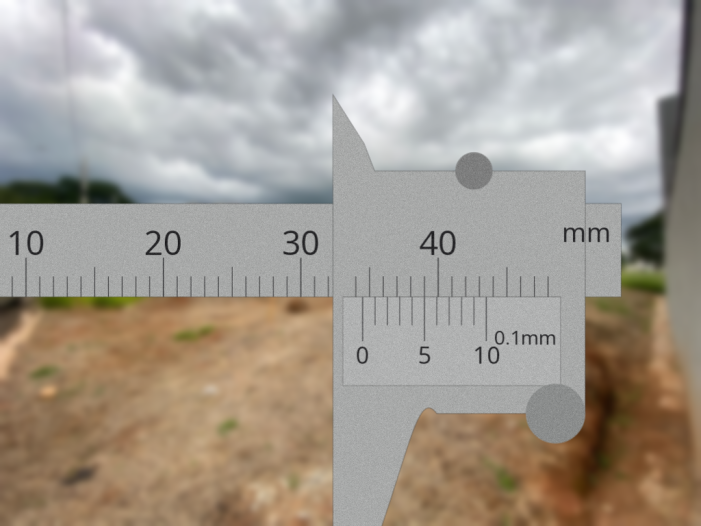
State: 34.5 (mm)
